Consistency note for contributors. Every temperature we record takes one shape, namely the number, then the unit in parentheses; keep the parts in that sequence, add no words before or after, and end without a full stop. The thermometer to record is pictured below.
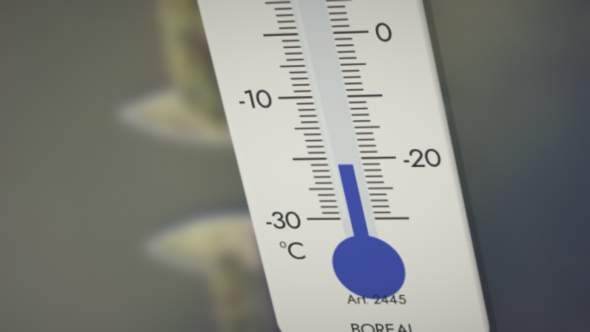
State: -21 (°C)
